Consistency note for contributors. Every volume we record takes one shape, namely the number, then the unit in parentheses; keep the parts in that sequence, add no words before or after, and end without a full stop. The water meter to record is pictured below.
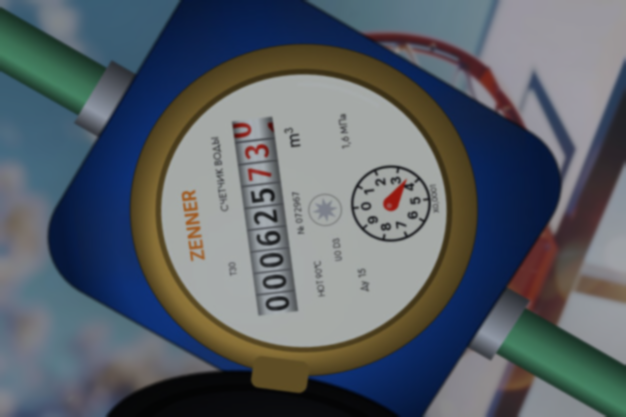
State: 625.7303 (m³)
